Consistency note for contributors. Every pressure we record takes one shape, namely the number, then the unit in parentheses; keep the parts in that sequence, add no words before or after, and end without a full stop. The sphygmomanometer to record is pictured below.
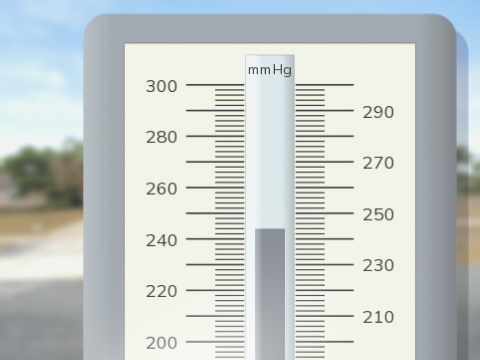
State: 244 (mmHg)
